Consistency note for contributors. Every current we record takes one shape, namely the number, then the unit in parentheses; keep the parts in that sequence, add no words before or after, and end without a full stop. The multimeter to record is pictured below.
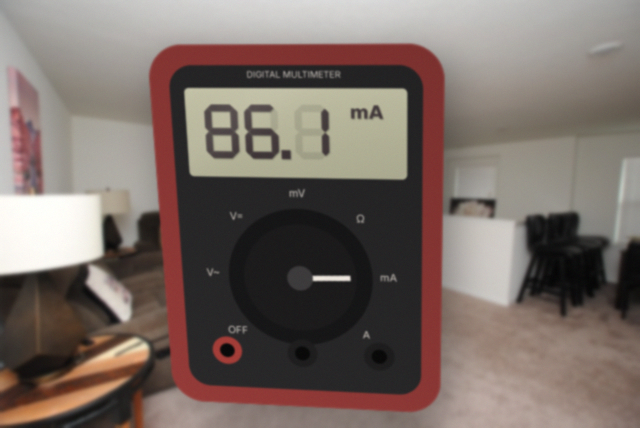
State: 86.1 (mA)
